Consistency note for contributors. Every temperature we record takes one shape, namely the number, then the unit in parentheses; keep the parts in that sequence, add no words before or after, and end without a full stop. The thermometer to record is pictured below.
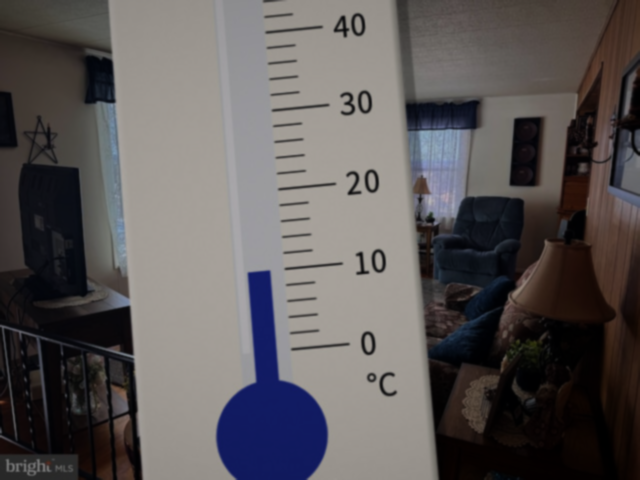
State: 10 (°C)
